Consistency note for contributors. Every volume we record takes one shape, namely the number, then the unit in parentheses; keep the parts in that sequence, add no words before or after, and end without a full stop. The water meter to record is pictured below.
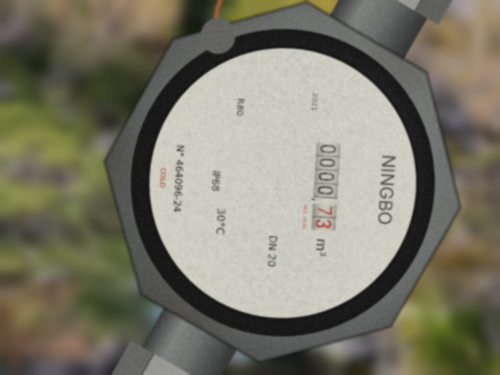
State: 0.73 (m³)
